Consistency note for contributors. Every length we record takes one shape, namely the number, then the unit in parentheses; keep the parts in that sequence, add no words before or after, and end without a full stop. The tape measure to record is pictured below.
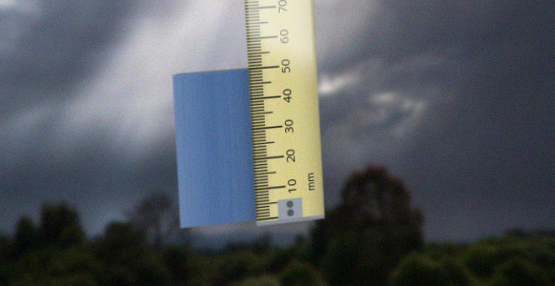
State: 50 (mm)
